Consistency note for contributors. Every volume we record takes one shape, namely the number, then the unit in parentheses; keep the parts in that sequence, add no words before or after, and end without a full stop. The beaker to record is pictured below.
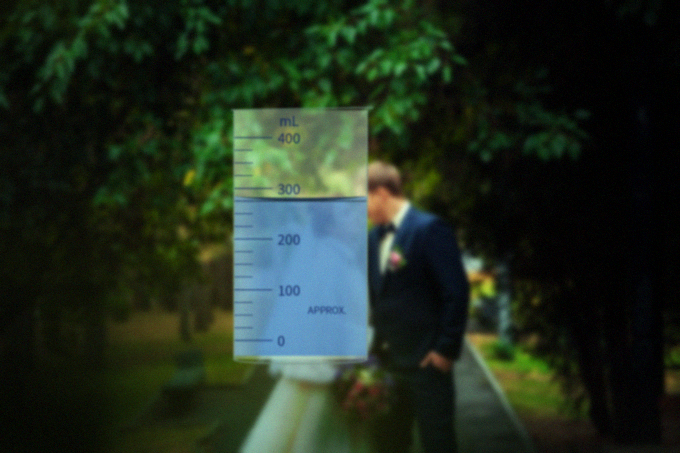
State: 275 (mL)
